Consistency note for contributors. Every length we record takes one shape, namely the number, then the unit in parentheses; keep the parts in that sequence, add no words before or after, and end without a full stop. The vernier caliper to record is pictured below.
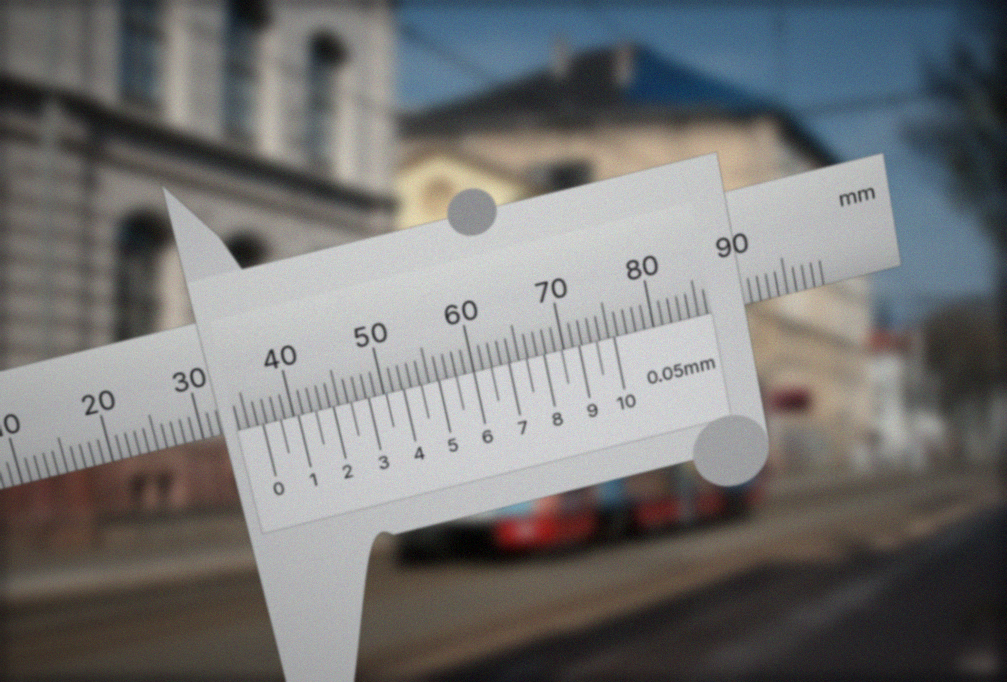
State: 36.6 (mm)
